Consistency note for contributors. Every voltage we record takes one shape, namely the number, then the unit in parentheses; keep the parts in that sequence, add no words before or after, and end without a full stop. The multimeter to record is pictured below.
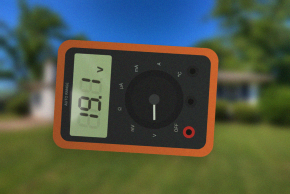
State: 19.1 (V)
